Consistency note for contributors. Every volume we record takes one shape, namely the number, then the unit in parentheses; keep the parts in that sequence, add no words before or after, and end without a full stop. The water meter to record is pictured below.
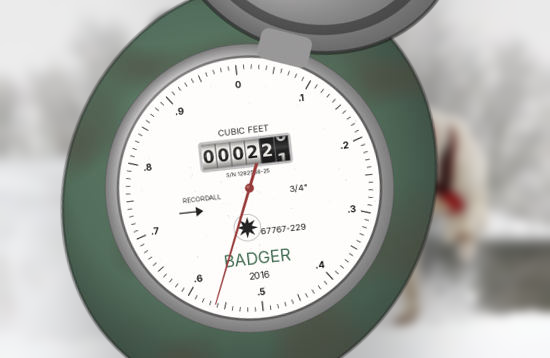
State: 220.56 (ft³)
